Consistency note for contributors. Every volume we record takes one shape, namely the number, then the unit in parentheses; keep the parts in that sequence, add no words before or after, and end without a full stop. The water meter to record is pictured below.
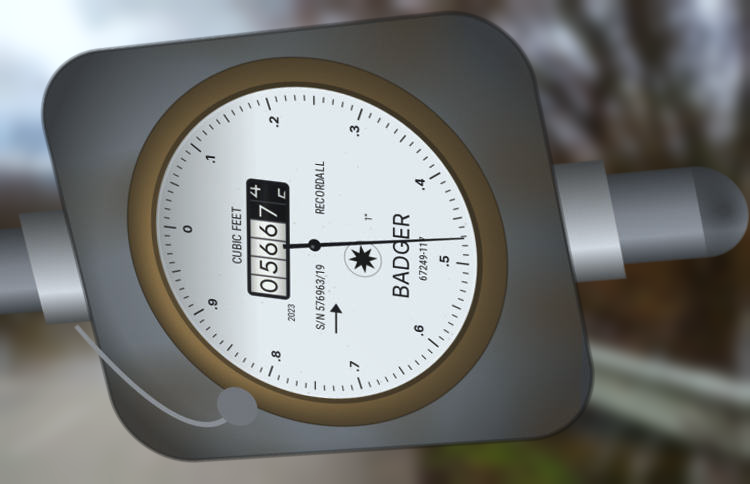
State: 56674.47 (ft³)
